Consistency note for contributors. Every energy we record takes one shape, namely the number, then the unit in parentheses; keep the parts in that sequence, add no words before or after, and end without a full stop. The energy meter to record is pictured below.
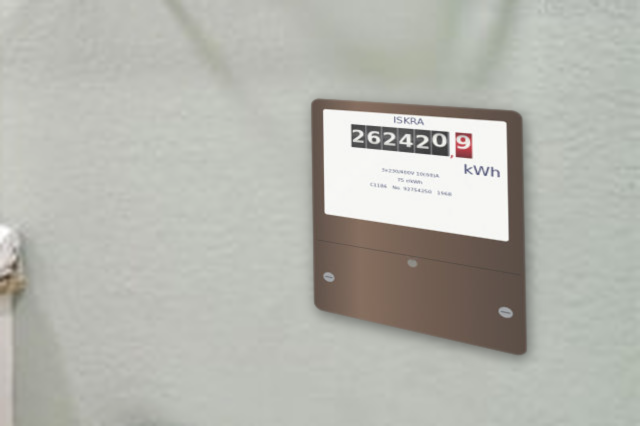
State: 262420.9 (kWh)
